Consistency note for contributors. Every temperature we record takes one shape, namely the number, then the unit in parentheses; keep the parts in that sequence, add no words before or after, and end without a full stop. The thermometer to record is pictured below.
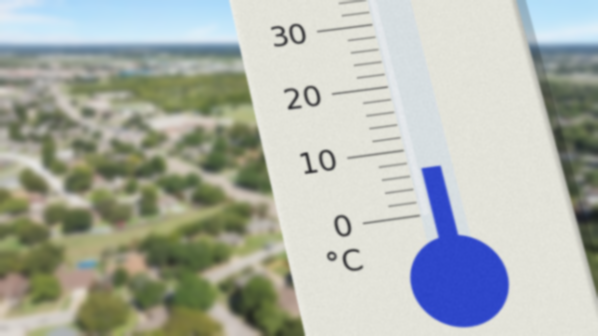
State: 7 (°C)
